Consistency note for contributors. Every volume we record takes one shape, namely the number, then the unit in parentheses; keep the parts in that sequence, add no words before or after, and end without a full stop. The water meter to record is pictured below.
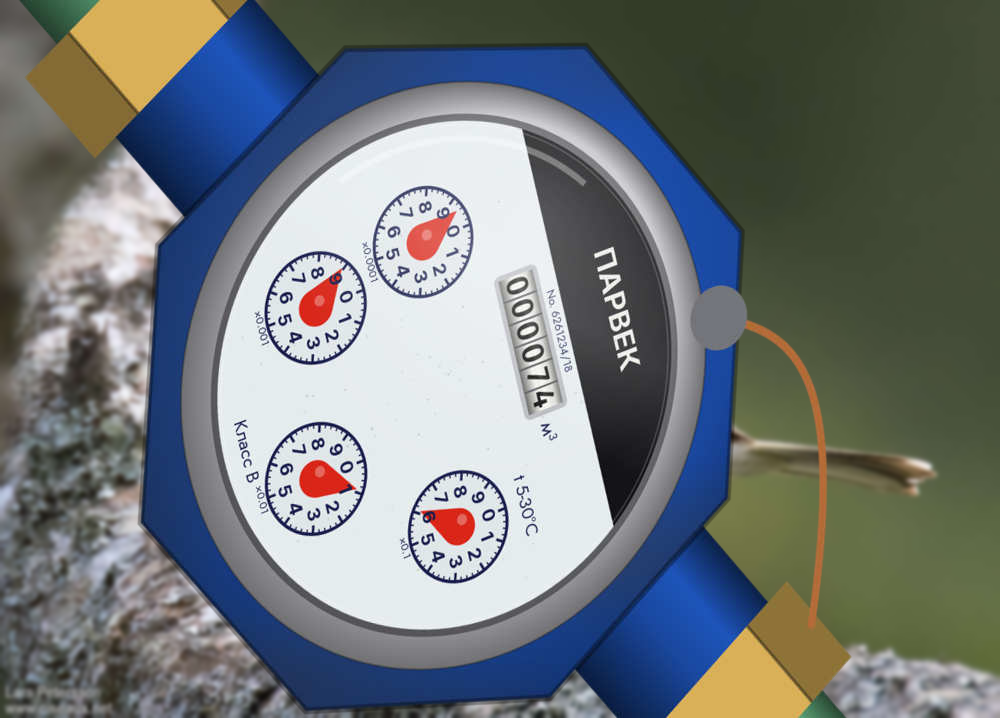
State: 74.6089 (m³)
